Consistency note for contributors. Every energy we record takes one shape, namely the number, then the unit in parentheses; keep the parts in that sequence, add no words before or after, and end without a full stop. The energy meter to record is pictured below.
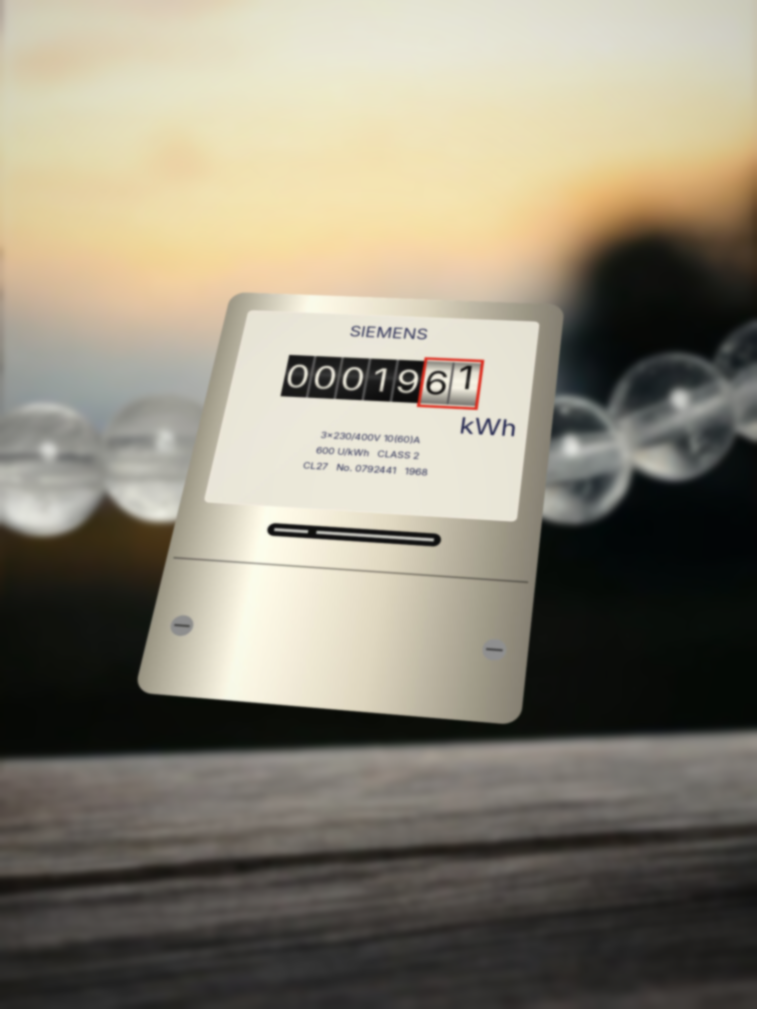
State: 19.61 (kWh)
